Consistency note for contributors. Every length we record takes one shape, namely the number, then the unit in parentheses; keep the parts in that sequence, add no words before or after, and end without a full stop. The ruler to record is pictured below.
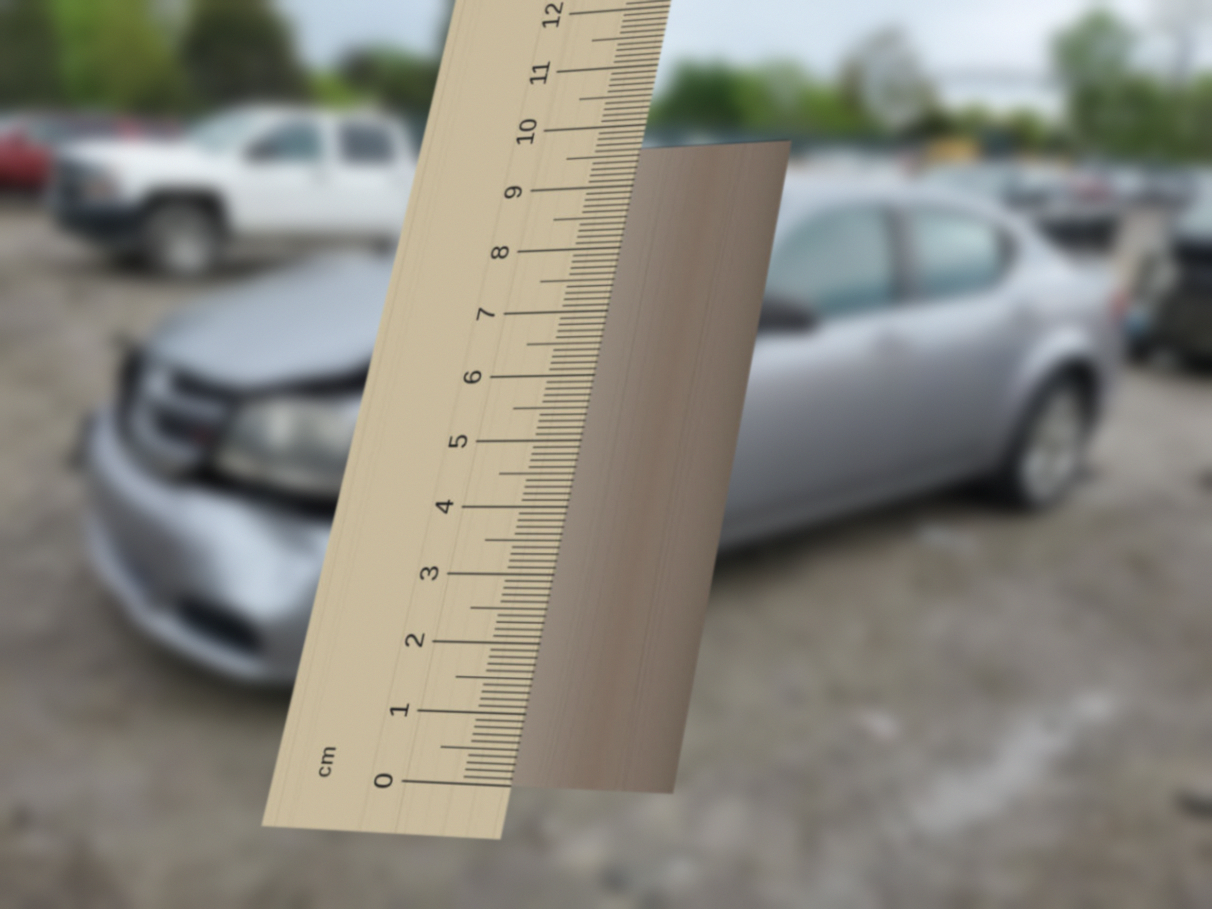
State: 9.6 (cm)
